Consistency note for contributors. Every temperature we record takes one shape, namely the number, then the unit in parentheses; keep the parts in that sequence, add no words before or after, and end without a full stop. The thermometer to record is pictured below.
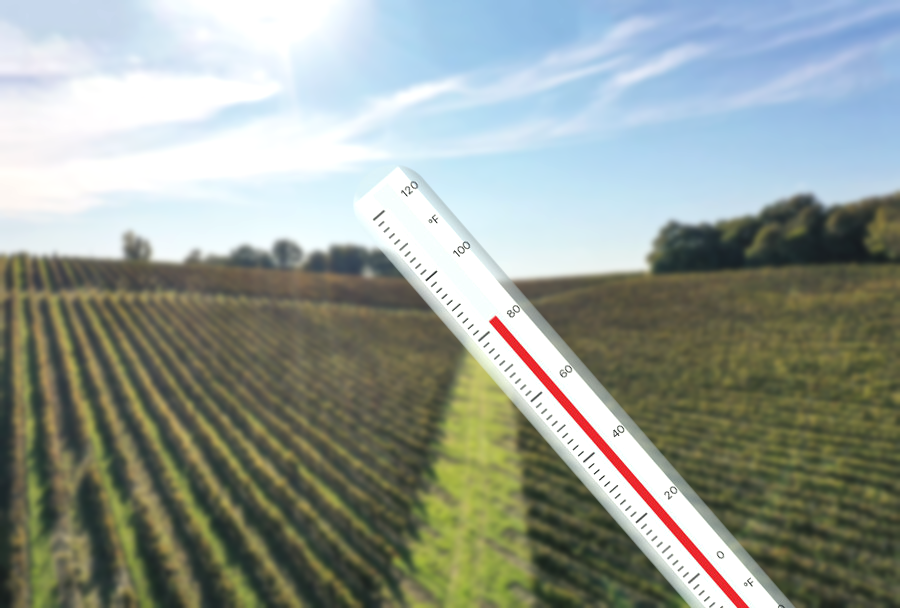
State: 82 (°F)
